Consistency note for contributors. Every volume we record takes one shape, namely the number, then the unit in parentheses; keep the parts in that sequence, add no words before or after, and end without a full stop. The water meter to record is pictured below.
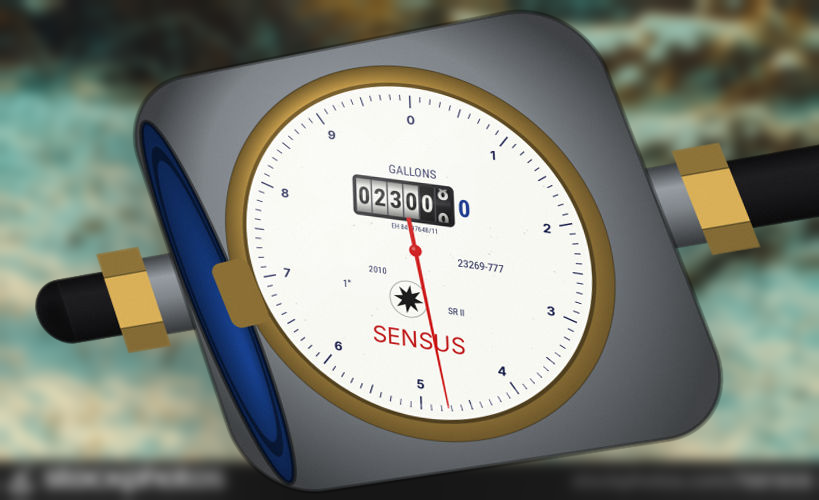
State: 230084.7 (gal)
